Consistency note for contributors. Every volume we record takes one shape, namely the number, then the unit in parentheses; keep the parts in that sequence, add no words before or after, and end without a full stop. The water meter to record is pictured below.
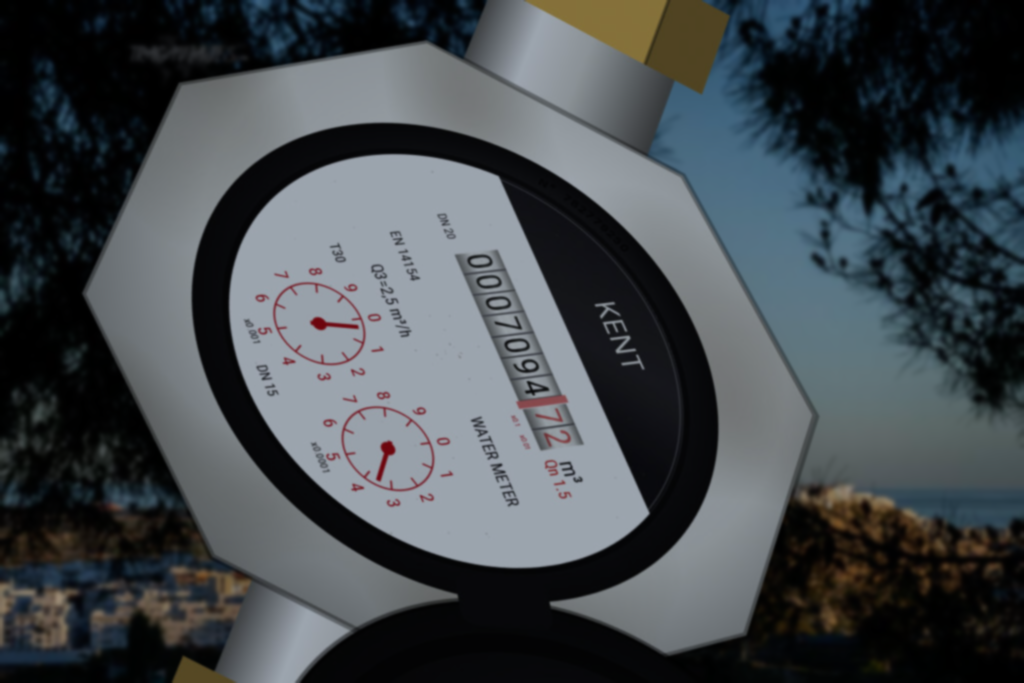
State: 7094.7203 (m³)
